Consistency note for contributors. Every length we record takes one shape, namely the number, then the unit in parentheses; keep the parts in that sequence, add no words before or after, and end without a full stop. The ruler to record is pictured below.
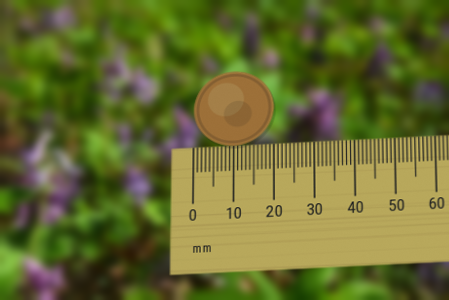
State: 20 (mm)
